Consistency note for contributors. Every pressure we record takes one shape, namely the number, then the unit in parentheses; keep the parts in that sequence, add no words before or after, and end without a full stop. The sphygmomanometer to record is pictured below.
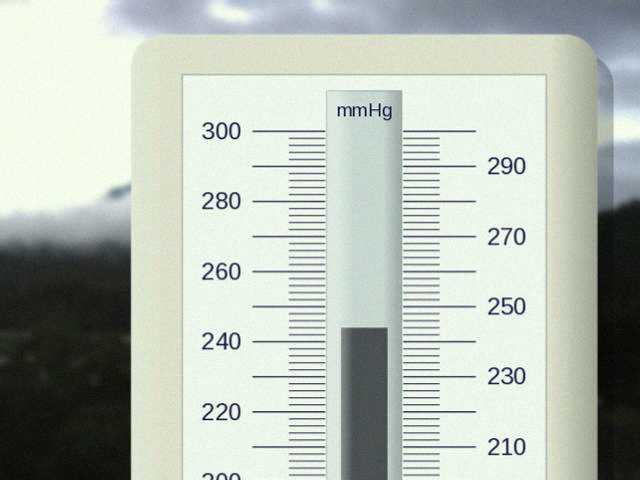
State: 244 (mmHg)
